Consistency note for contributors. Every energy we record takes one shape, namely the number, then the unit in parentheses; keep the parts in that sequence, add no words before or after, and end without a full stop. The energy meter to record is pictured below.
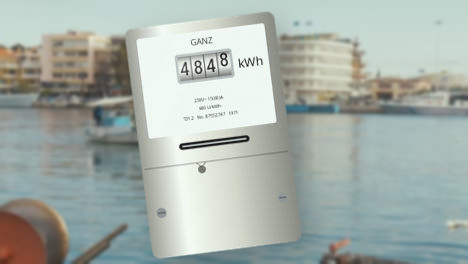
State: 4848 (kWh)
